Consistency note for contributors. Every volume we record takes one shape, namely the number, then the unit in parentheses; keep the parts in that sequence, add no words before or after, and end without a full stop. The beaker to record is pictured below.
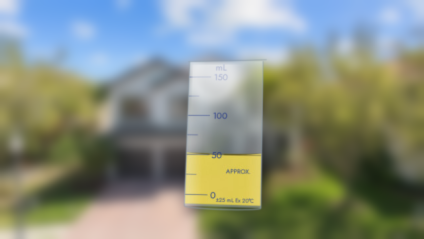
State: 50 (mL)
